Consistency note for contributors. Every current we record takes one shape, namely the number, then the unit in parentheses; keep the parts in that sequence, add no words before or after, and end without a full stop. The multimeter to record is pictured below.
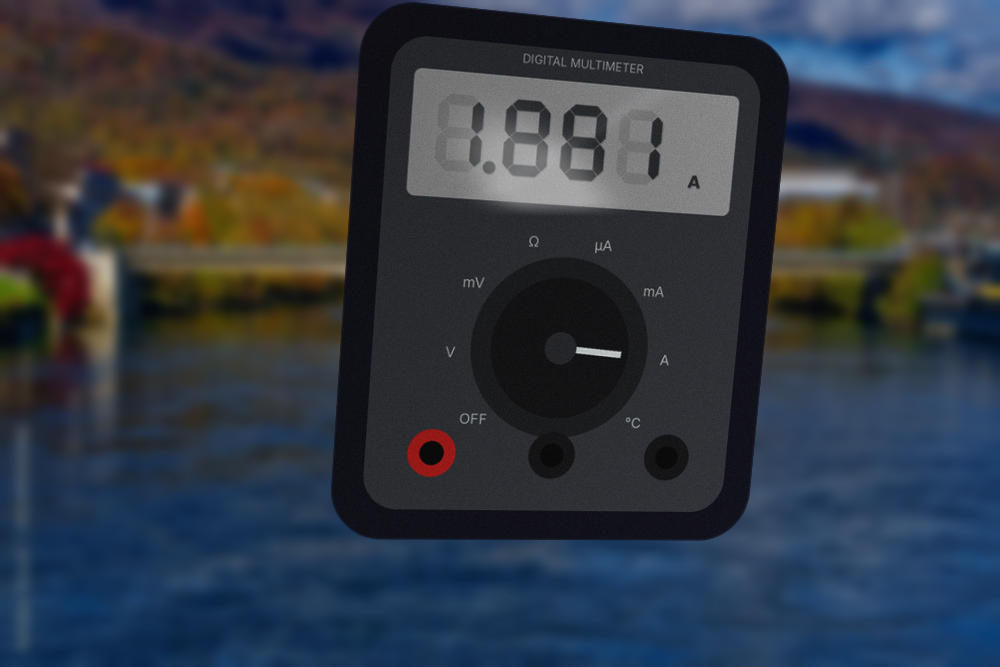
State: 1.881 (A)
